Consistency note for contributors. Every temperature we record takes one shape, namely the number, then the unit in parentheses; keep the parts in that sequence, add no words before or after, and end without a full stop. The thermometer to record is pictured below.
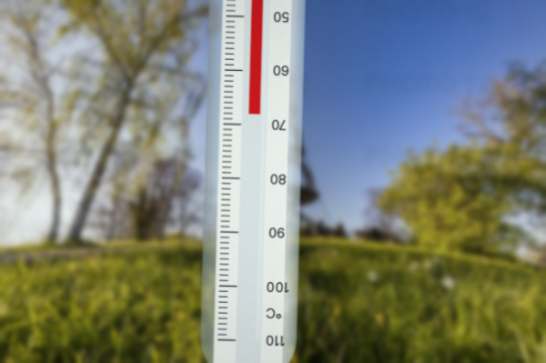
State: 68 (°C)
